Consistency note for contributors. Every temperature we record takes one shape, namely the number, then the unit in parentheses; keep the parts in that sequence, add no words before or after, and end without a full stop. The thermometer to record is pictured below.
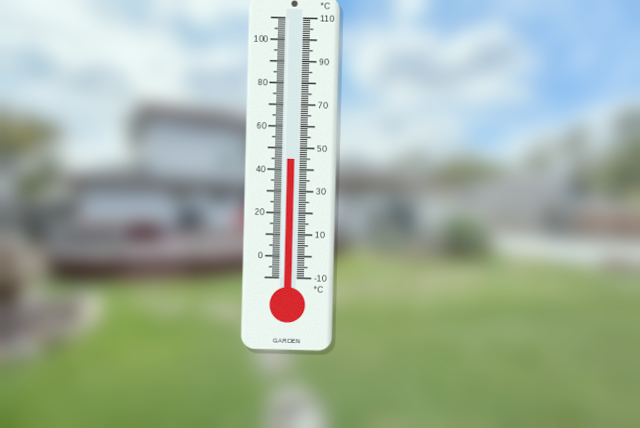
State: 45 (°C)
